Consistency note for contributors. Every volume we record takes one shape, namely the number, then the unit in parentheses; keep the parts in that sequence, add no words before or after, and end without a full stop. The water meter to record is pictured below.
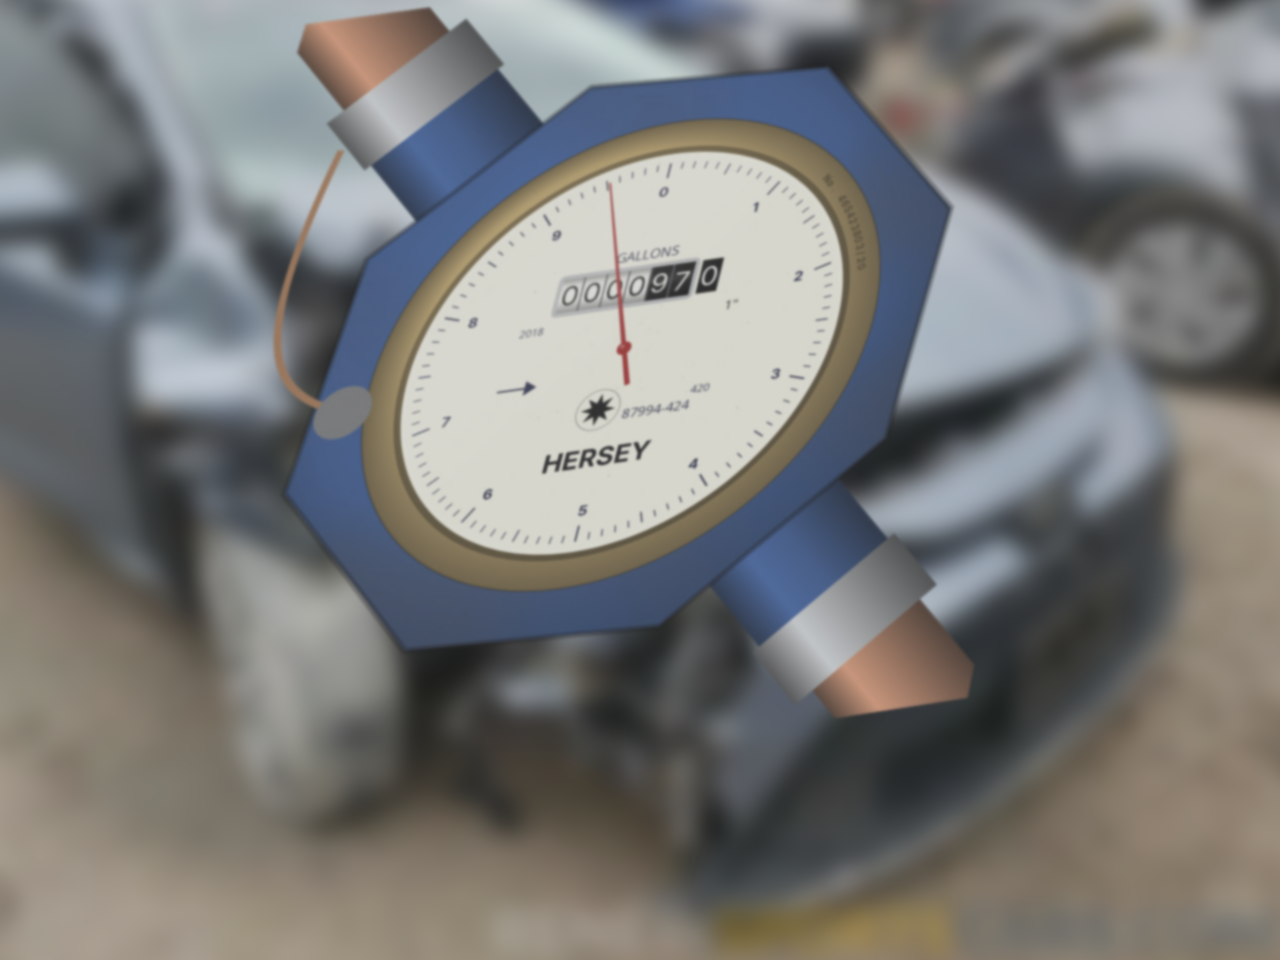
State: 969.5 (gal)
